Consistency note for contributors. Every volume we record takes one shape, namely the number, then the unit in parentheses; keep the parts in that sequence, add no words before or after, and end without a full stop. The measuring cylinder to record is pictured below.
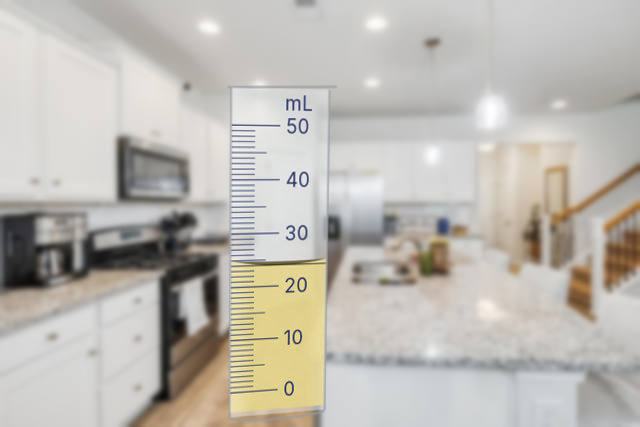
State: 24 (mL)
